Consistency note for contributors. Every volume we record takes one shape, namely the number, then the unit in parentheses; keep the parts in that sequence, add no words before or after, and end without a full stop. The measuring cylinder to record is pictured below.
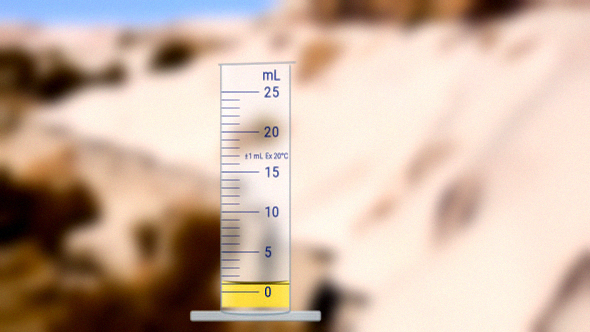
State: 1 (mL)
